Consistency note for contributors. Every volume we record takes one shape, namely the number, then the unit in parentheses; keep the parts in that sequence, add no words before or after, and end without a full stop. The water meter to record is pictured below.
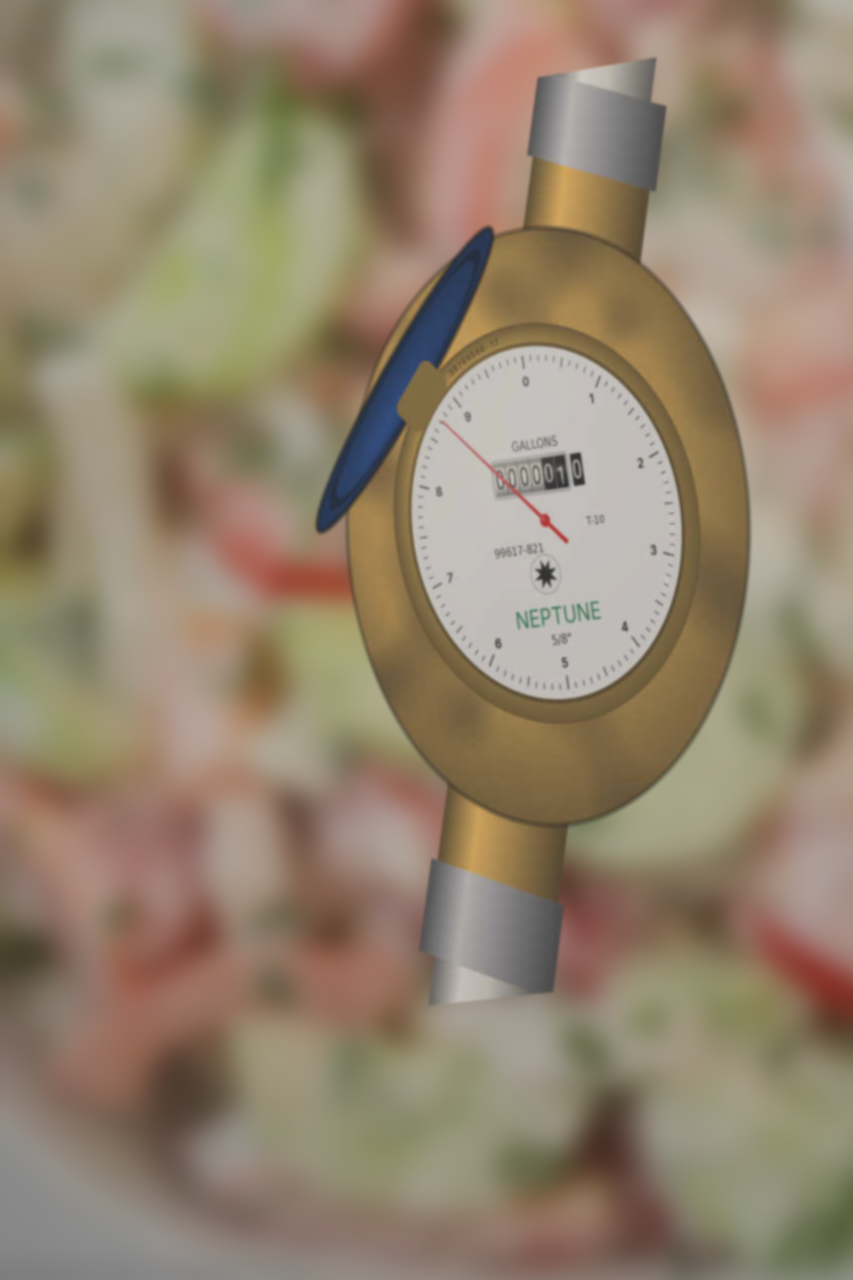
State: 8.7 (gal)
